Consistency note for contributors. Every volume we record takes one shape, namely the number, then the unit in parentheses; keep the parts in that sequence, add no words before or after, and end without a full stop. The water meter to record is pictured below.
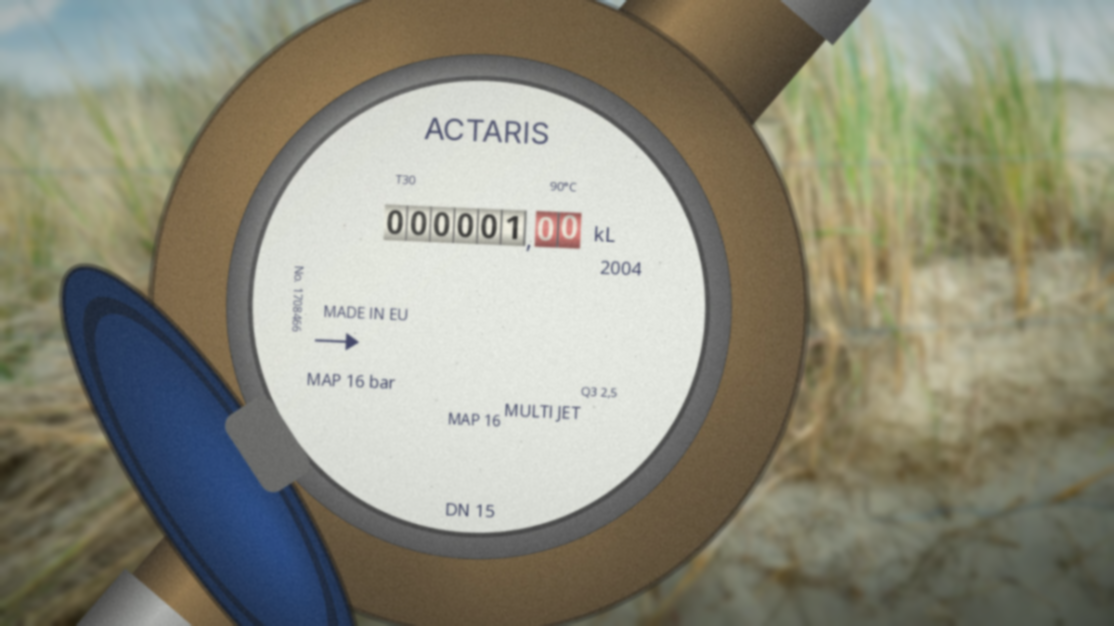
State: 1.00 (kL)
